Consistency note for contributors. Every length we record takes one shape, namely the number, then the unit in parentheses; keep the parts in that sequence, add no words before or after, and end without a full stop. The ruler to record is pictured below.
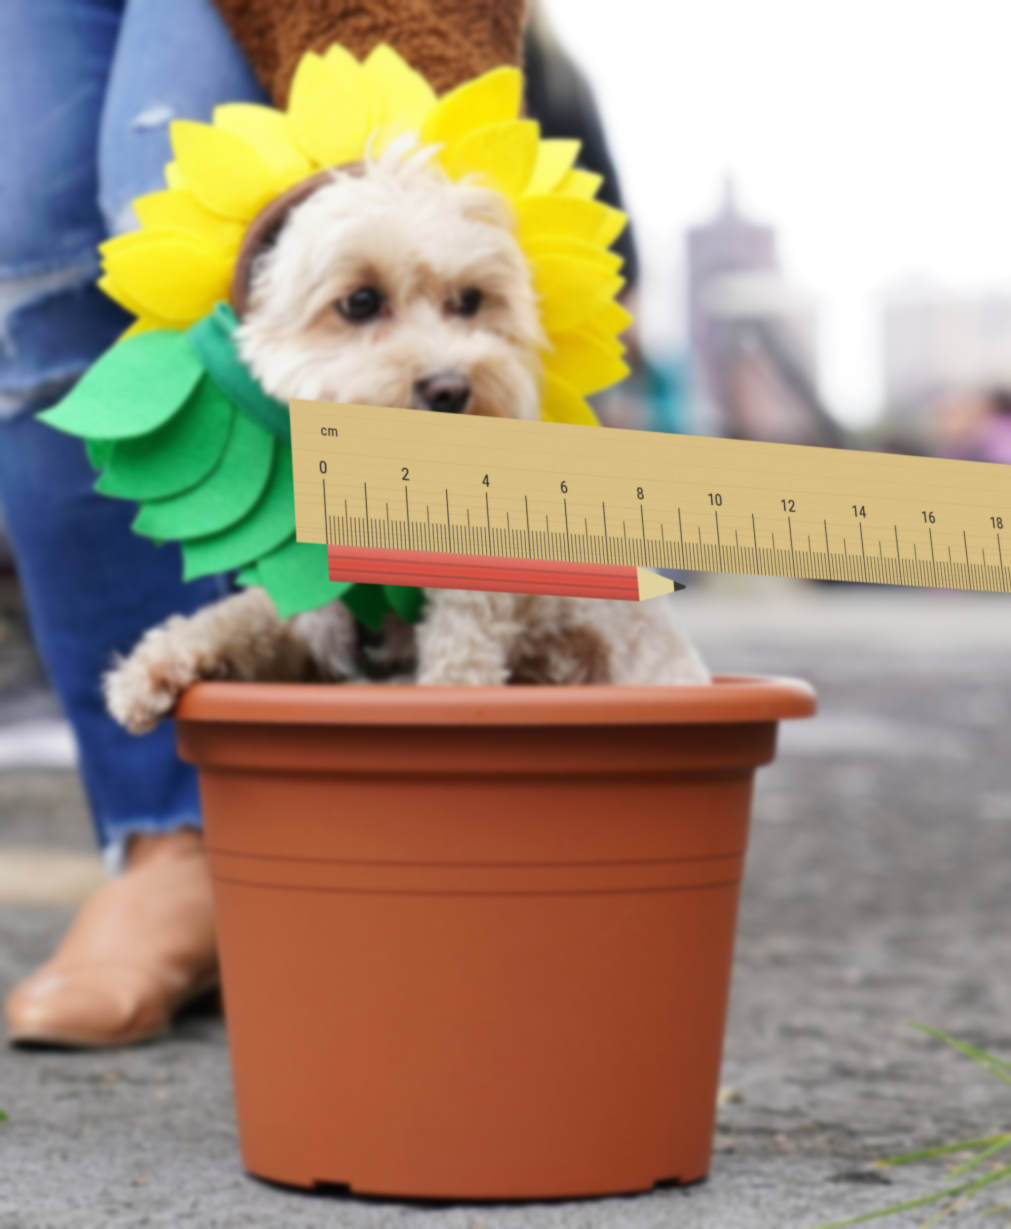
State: 9 (cm)
